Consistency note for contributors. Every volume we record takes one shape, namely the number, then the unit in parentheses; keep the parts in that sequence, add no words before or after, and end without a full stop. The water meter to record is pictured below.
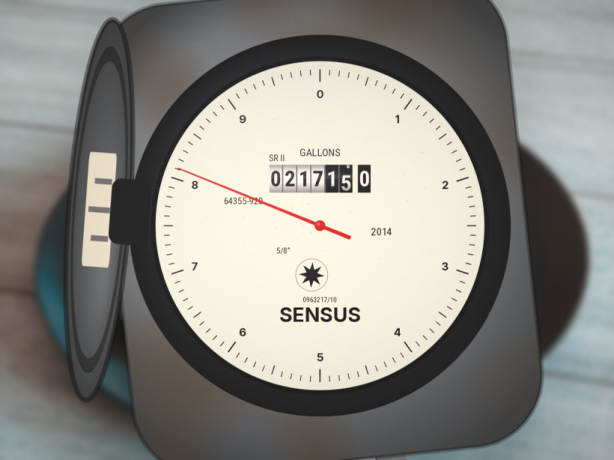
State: 217148.1 (gal)
